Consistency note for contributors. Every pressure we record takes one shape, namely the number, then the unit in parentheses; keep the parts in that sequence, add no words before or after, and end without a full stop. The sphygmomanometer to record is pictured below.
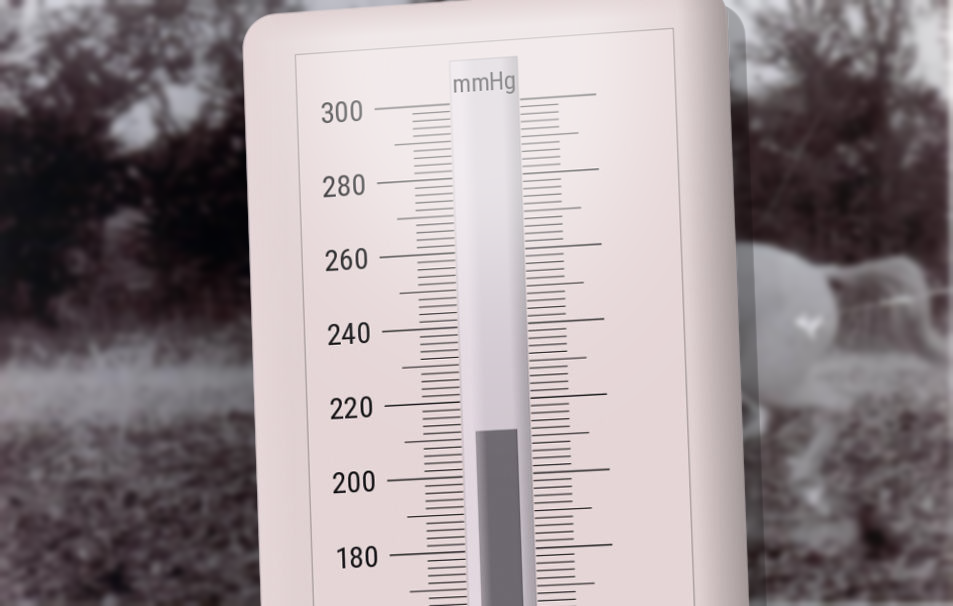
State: 212 (mmHg)
